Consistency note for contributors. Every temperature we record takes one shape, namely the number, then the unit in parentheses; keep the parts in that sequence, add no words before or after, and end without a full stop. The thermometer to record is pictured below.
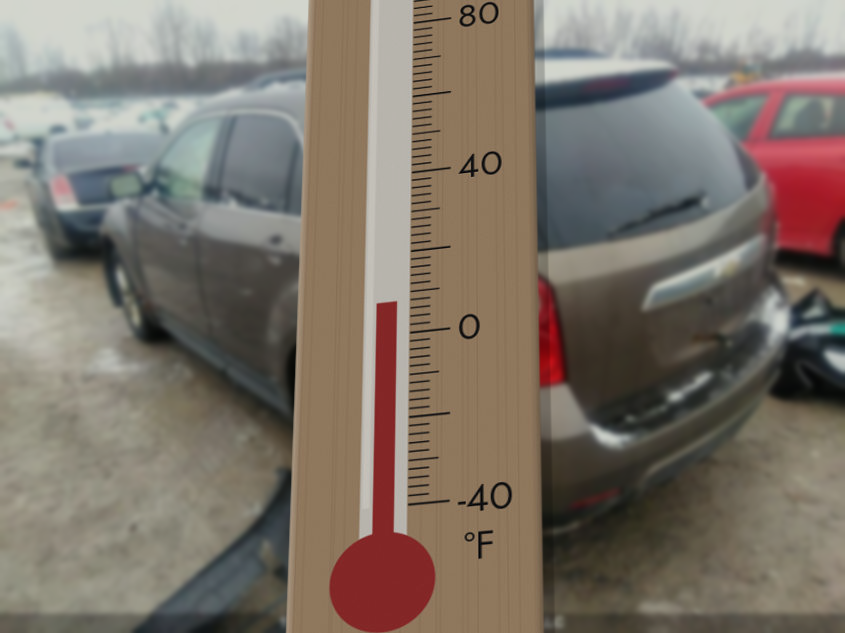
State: 8 (°F)
